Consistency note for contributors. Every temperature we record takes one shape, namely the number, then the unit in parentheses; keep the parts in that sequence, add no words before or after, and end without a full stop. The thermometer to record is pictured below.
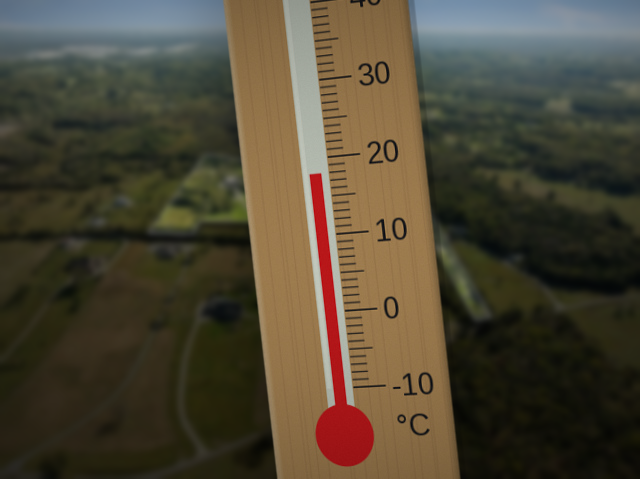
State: 18 (°C)
